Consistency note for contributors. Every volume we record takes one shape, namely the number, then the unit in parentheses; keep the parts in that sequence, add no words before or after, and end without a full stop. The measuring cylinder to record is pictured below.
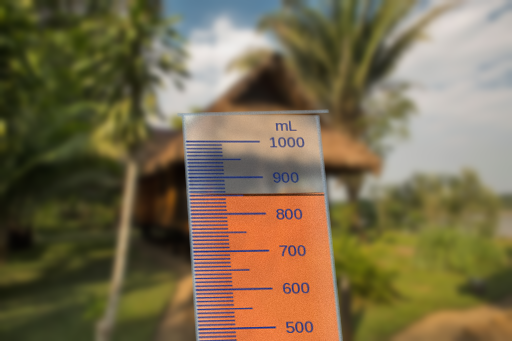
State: 850 (mL)
